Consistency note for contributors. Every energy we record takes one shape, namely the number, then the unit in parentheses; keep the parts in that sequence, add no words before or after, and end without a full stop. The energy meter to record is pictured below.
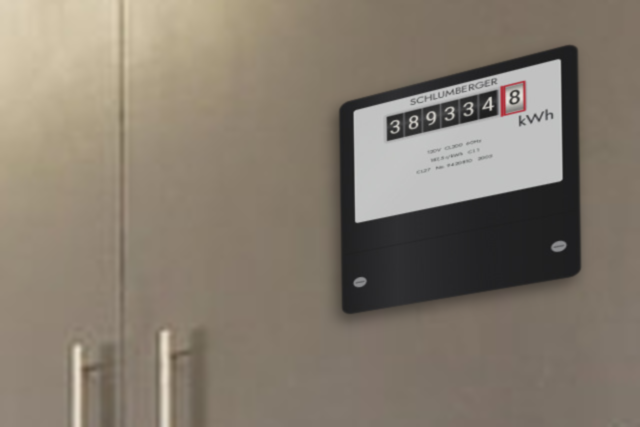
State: 389334.8 (kWh)
